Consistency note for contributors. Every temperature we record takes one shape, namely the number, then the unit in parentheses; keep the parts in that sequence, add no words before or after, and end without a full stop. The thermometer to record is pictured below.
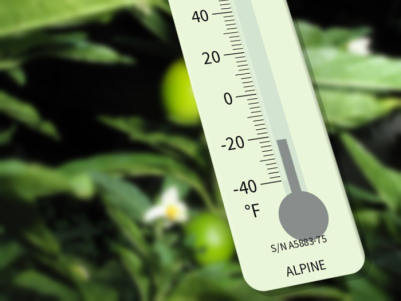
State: -22 (°F)
